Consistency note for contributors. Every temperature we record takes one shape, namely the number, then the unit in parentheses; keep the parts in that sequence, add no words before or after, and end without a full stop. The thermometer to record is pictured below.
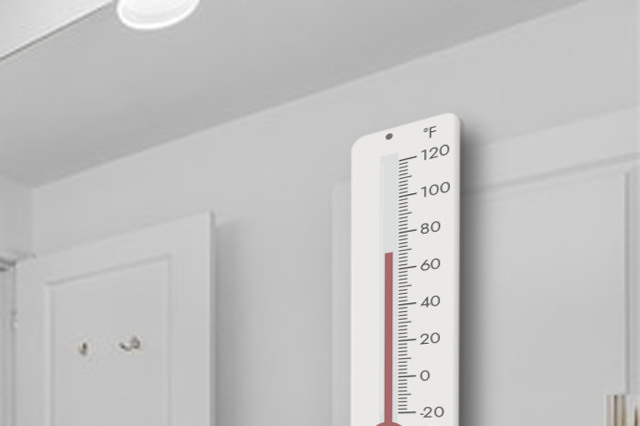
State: 70 (°F)
